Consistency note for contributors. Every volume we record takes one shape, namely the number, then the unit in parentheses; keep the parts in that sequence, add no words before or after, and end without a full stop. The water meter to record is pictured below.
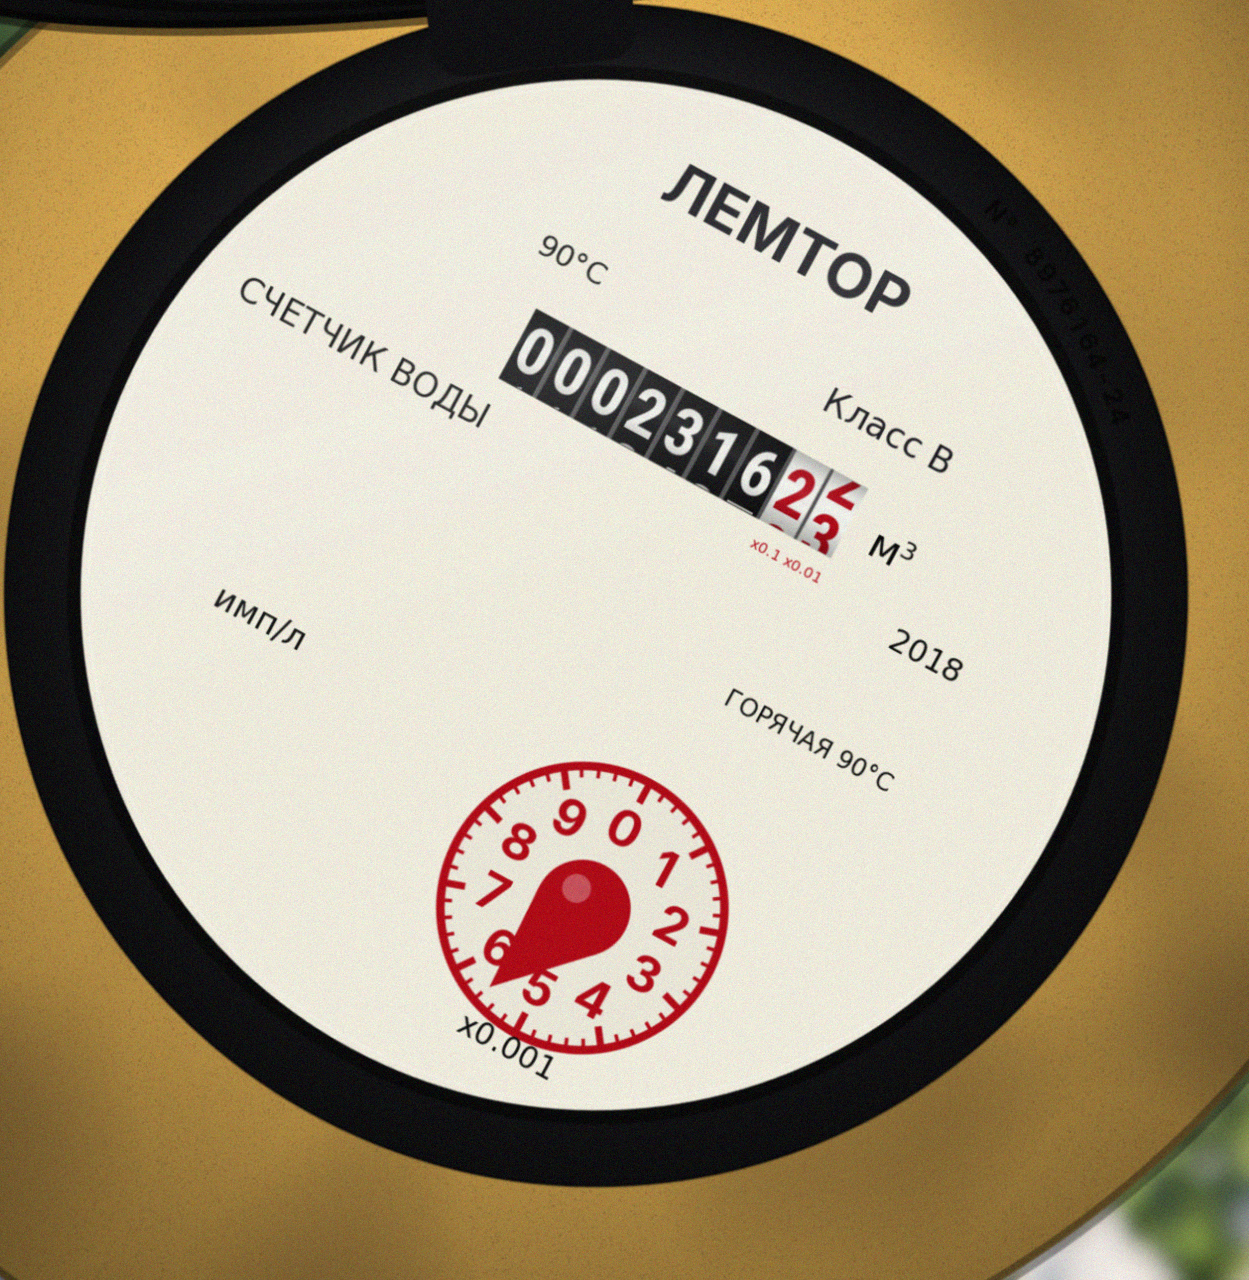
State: 2316.225 (m³)
